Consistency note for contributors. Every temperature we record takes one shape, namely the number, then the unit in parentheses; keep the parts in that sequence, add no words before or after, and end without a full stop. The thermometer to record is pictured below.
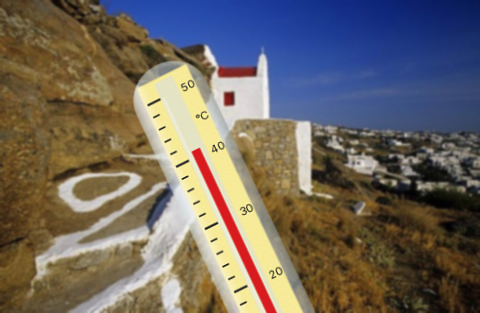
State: 41 (°C)
